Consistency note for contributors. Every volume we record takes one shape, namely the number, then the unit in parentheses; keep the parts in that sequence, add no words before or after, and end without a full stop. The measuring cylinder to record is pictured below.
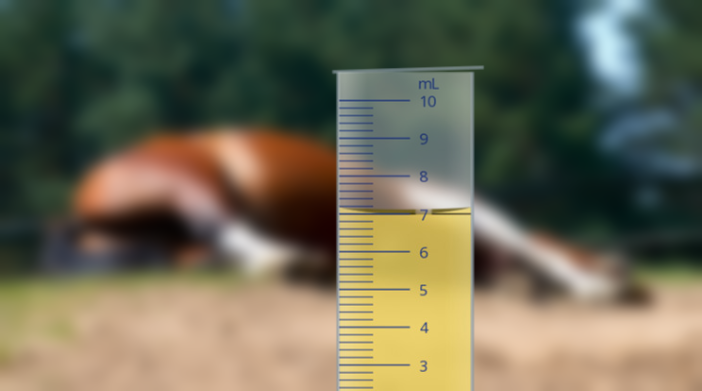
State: 7 (mL)
